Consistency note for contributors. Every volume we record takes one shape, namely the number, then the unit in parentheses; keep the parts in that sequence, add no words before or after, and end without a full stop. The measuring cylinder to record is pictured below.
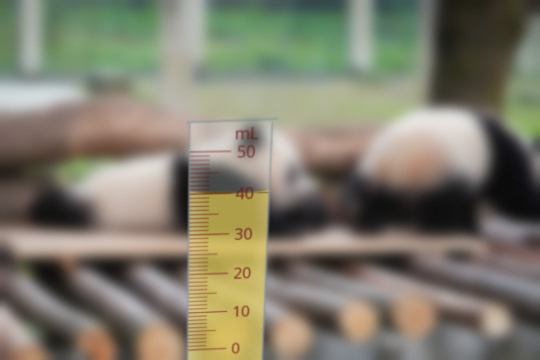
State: 40 (mL)
